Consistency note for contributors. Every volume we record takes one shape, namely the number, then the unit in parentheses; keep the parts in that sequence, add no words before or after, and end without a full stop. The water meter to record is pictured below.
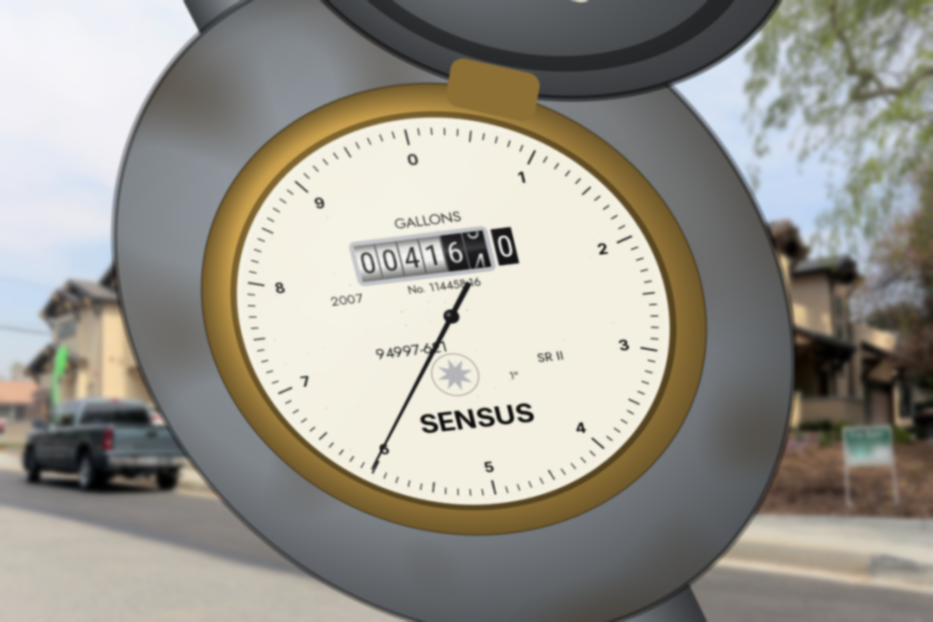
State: 41636.0 (gal)
